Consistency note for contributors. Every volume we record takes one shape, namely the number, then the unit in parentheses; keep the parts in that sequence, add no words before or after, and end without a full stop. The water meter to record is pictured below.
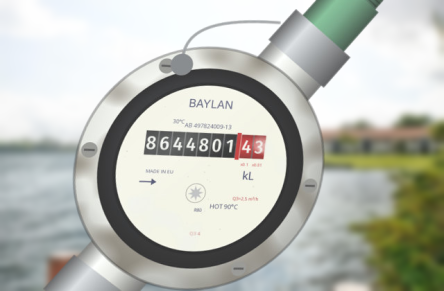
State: 8644801.43 (kL)
